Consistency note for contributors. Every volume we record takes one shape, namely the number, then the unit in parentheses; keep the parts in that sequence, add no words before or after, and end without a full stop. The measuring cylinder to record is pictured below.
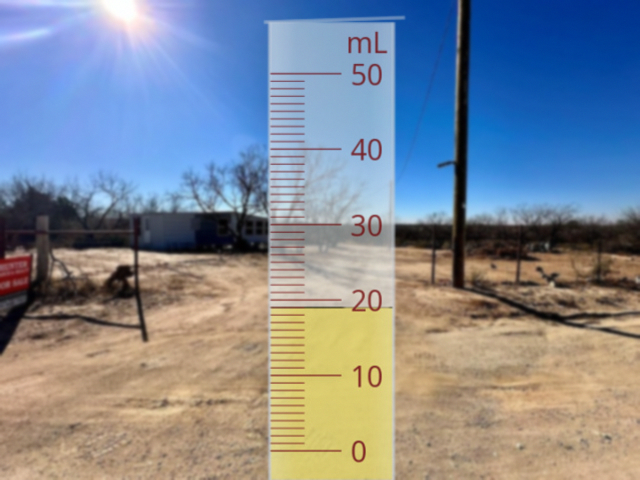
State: 19 (mL)
